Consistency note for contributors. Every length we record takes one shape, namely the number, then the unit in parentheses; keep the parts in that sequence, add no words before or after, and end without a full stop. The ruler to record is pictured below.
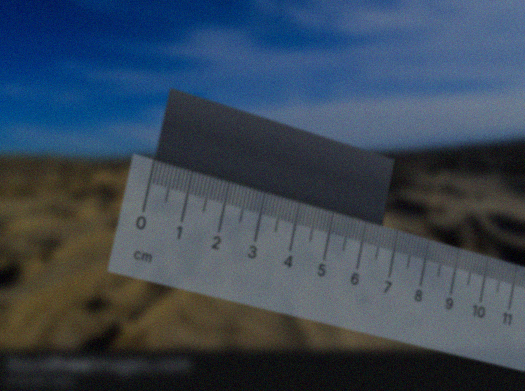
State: 6.5 (cm)
